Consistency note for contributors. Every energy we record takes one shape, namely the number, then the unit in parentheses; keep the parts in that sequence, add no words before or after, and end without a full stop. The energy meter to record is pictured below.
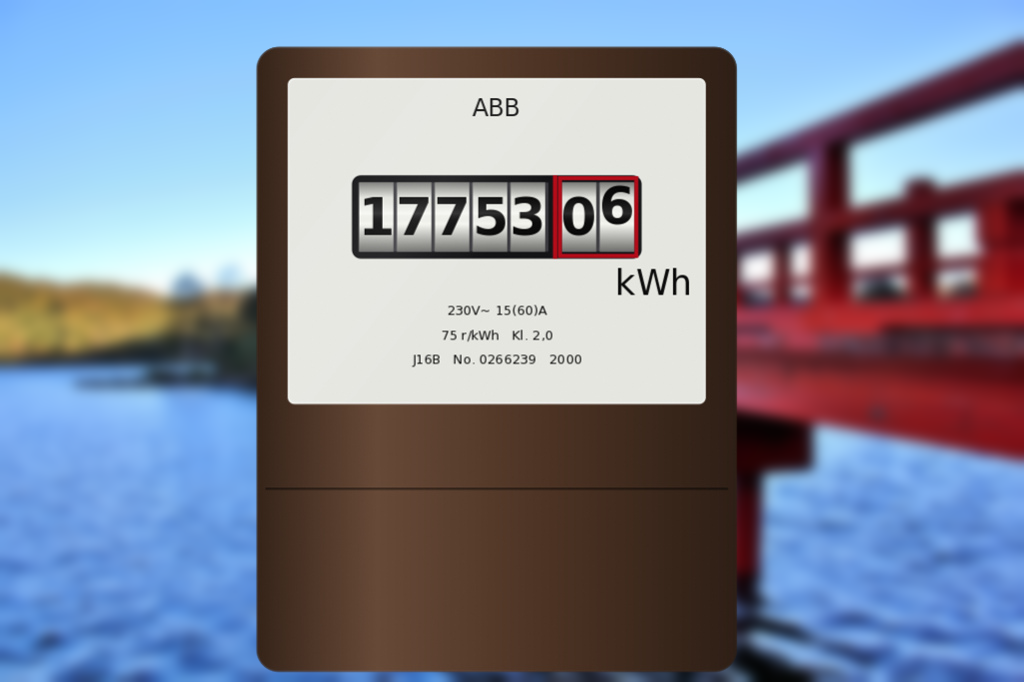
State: 17753.06 (kWh)
